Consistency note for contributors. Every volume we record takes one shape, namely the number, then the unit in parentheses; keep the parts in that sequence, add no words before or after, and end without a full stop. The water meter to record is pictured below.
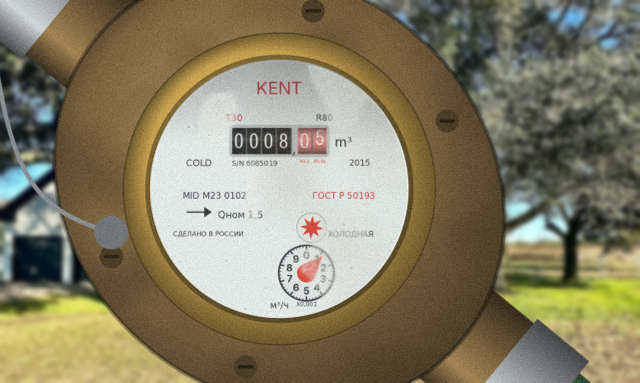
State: 8.051 (m³)
